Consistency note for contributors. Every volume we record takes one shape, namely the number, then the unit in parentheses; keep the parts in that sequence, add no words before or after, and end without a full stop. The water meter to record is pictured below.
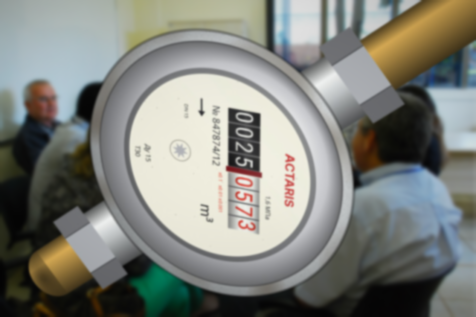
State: 25.0573 (m³)
